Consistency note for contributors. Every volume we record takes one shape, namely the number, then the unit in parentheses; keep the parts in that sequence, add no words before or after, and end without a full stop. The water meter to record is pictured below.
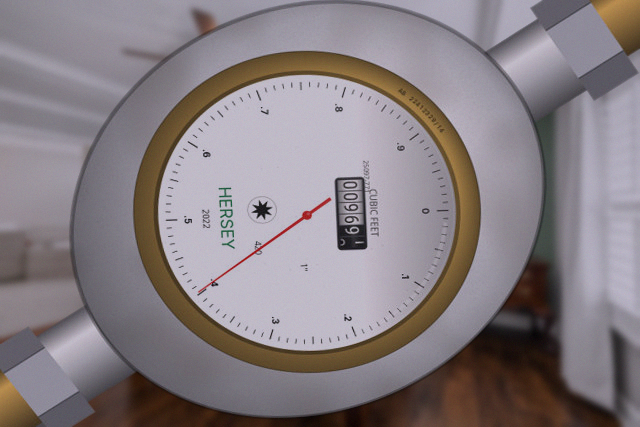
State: 9691.40 (ft³)
